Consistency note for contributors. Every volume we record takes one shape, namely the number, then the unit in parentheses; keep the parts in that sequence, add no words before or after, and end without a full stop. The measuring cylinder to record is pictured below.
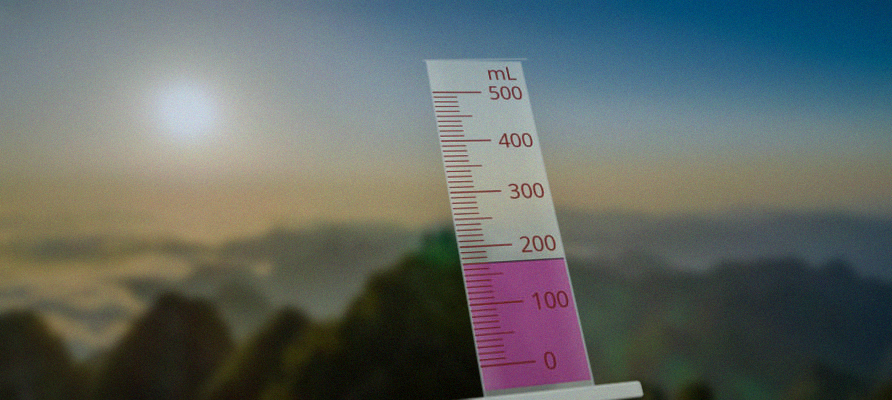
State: 170 (mL)
